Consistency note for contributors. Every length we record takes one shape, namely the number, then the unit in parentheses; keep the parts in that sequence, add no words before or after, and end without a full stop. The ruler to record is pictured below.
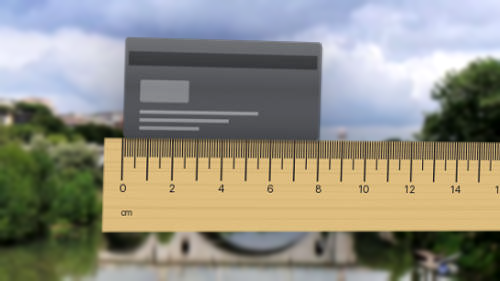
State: 8 (cm)
